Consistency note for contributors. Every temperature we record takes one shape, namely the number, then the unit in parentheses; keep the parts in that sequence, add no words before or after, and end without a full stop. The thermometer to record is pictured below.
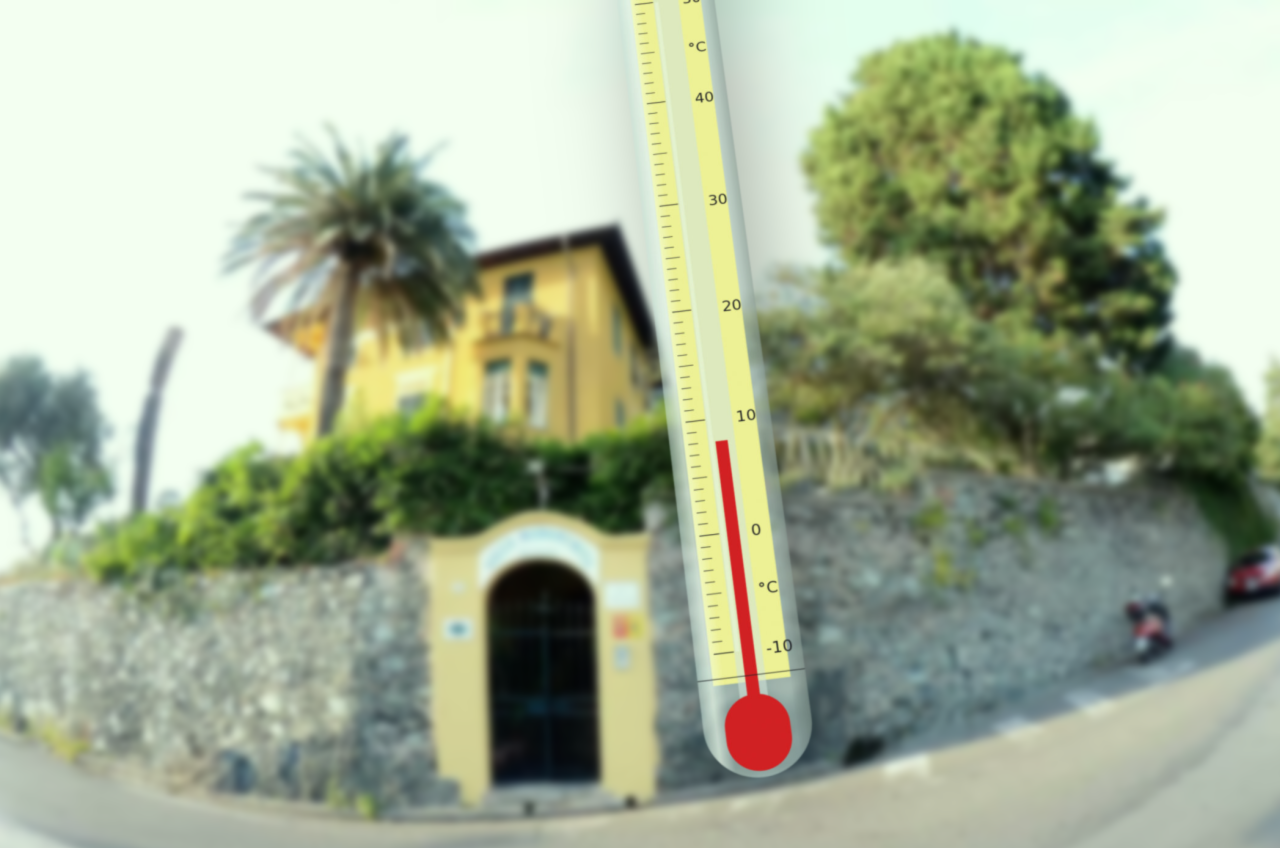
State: 8 (°C)
